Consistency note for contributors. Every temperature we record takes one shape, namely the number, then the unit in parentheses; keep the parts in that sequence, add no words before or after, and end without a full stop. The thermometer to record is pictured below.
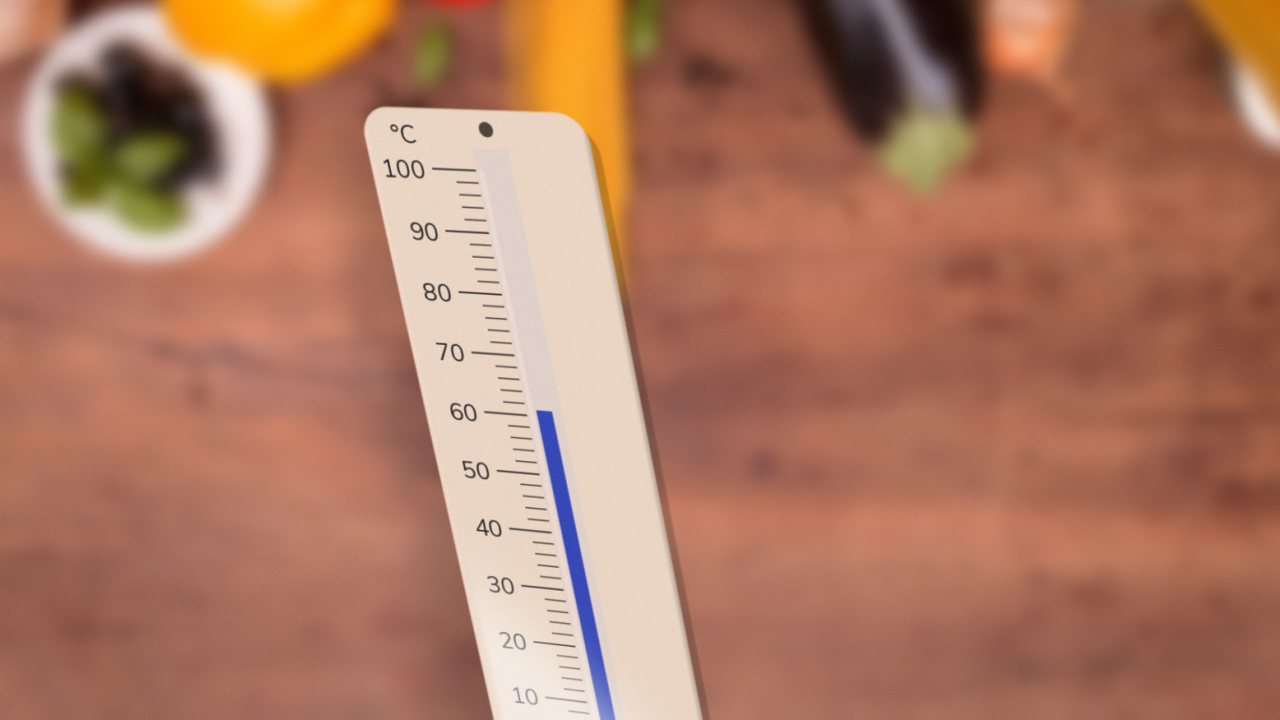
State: 61 (°C)
